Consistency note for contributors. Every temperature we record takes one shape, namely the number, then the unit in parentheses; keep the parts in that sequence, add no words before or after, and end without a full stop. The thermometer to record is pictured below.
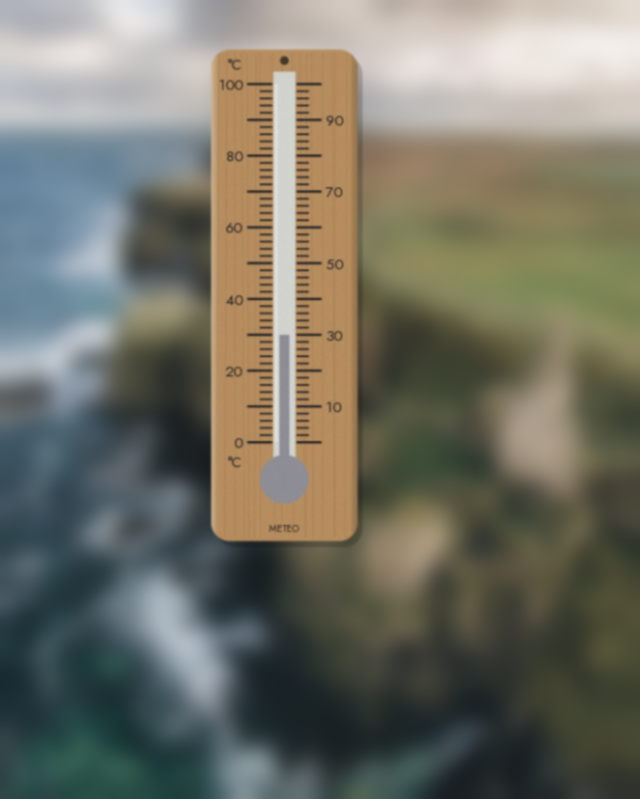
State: 30 (°C)
